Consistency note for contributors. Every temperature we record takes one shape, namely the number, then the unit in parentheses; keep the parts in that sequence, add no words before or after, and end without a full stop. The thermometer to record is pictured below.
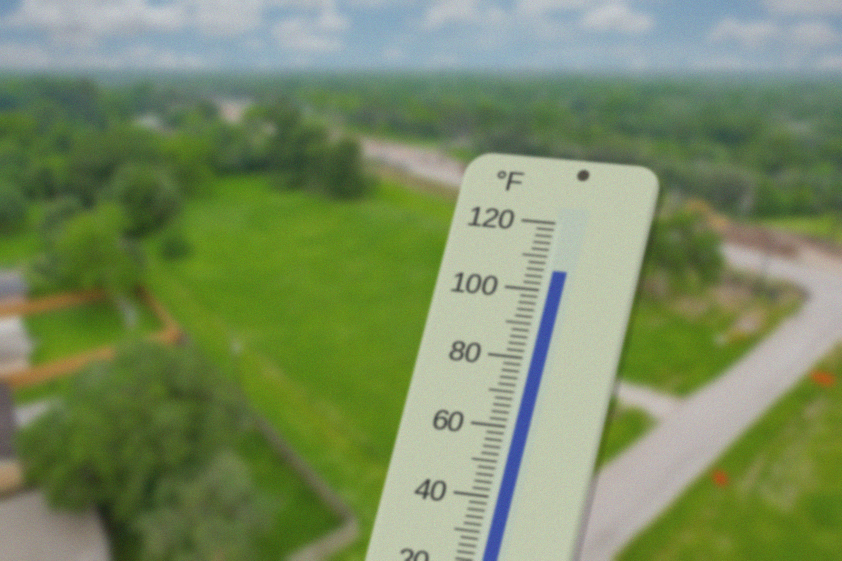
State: 106 (°F)
